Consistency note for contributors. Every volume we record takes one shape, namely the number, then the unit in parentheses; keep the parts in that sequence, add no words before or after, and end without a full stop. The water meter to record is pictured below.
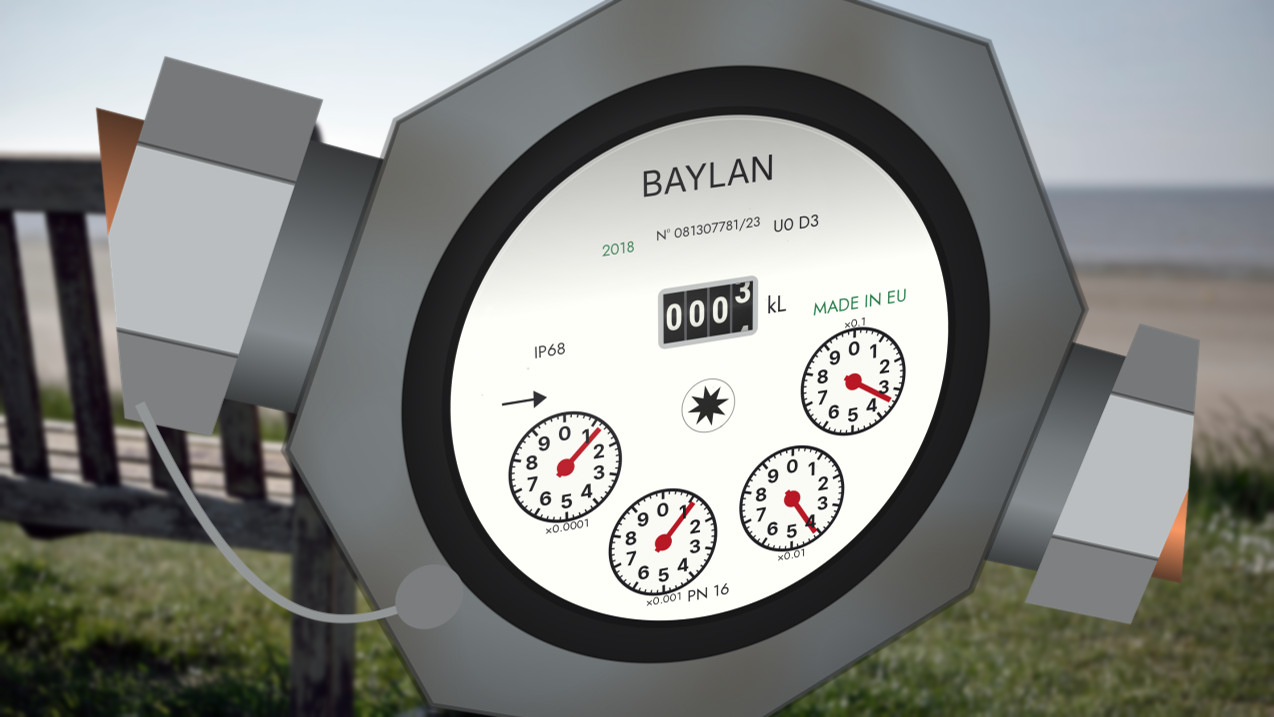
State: 3.3411 (kL)
